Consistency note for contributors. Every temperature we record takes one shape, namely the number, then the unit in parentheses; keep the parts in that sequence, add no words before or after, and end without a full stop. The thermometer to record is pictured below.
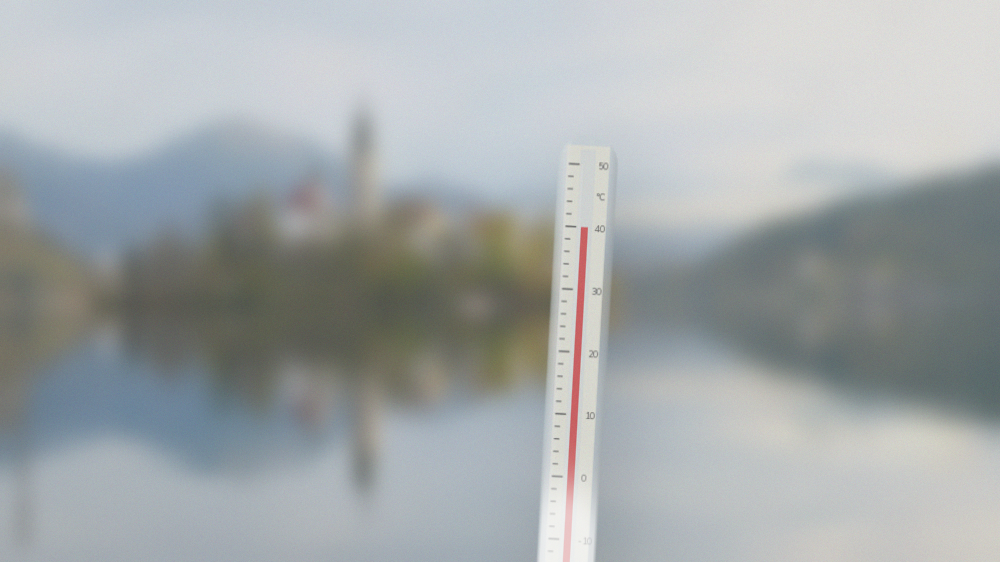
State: 40 (°C)
